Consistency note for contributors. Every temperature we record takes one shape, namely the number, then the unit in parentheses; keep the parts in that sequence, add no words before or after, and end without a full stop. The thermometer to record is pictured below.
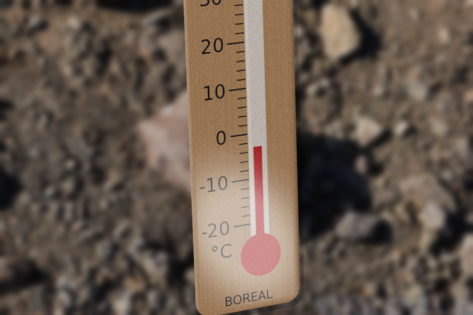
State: -3 (°C)
